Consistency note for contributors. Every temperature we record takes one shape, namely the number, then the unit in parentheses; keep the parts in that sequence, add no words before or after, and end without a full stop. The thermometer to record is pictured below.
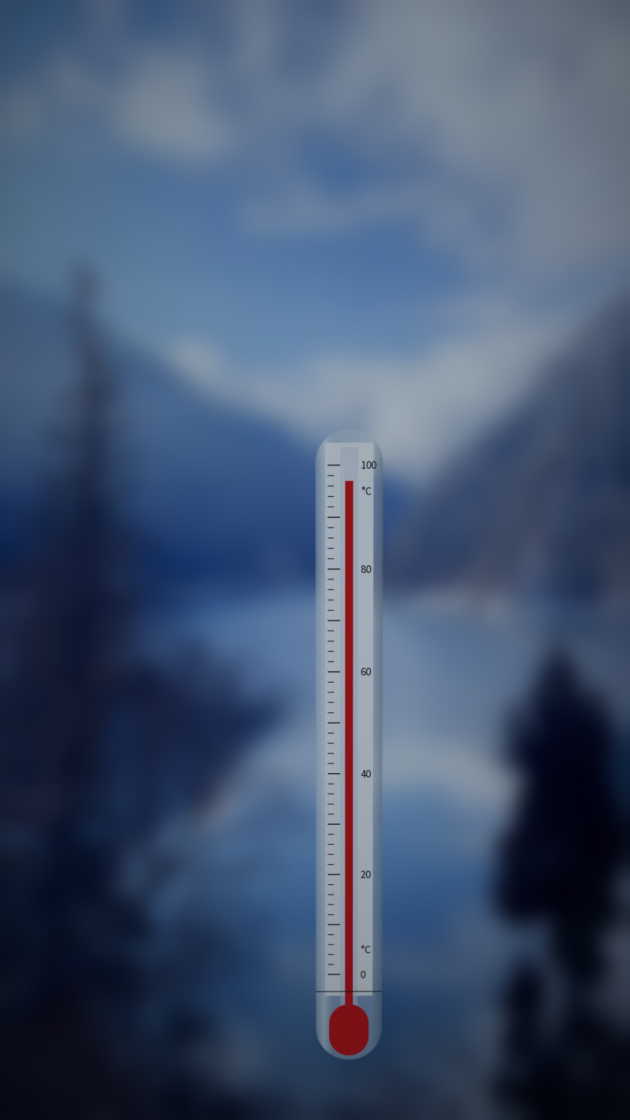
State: 97 (°C)
